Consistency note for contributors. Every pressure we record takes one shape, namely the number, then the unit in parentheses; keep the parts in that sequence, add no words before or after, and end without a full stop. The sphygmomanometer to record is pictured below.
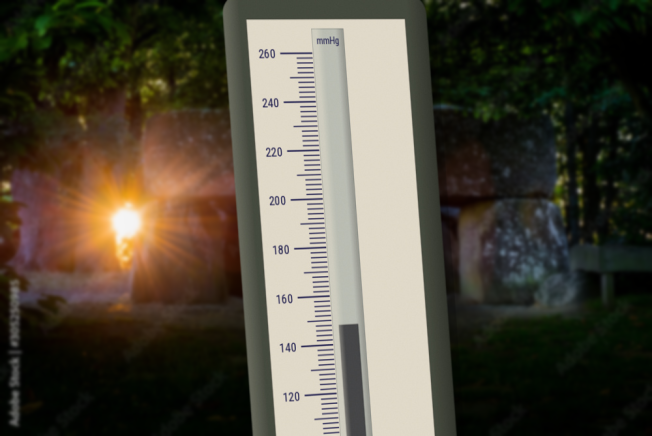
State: 148 (mmHg)
